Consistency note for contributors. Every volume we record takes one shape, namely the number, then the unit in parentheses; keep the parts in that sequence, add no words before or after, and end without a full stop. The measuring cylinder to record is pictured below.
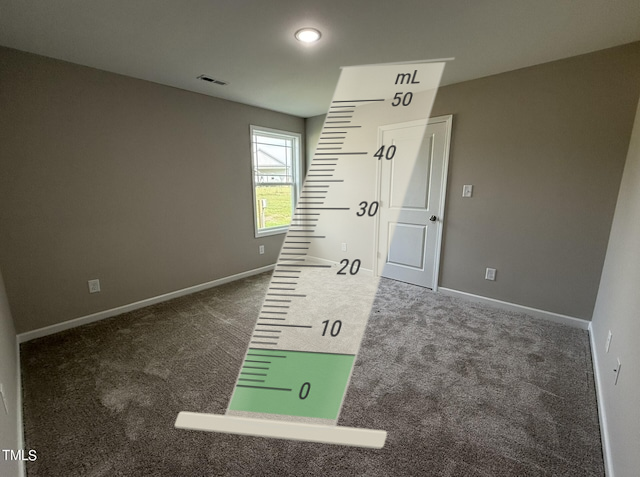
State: 6 (mL)
